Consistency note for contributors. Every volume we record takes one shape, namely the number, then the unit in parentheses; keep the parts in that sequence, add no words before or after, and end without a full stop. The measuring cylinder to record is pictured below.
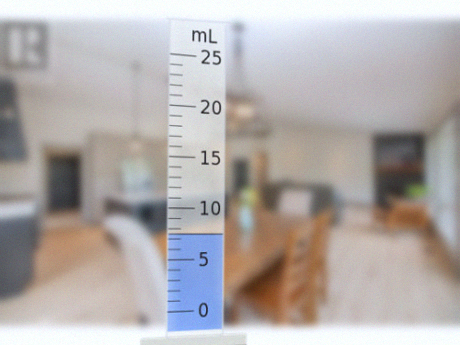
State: 7.5 (mL)
